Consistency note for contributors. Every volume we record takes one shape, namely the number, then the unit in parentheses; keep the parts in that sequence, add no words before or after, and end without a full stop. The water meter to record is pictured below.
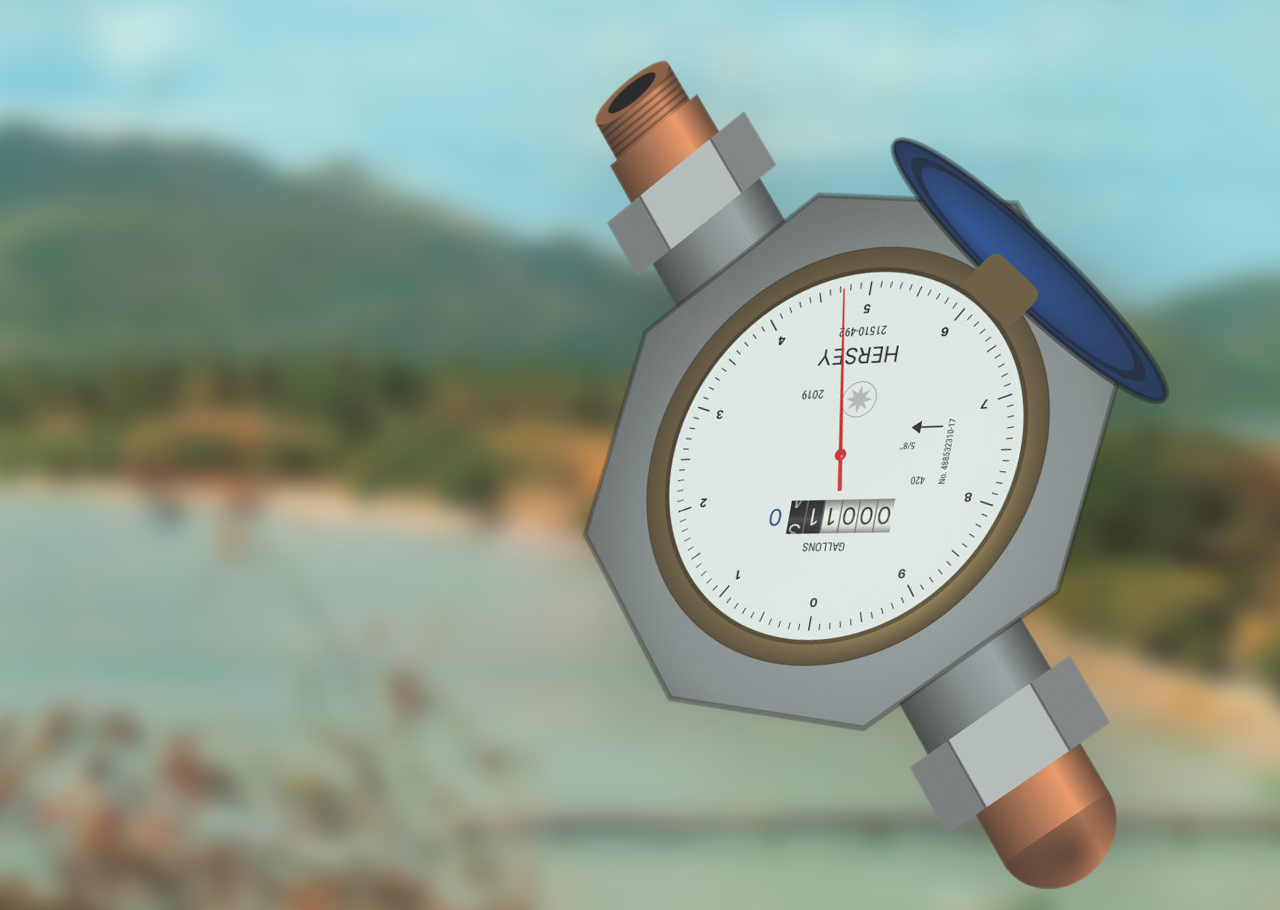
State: 1134.7 (gal)
